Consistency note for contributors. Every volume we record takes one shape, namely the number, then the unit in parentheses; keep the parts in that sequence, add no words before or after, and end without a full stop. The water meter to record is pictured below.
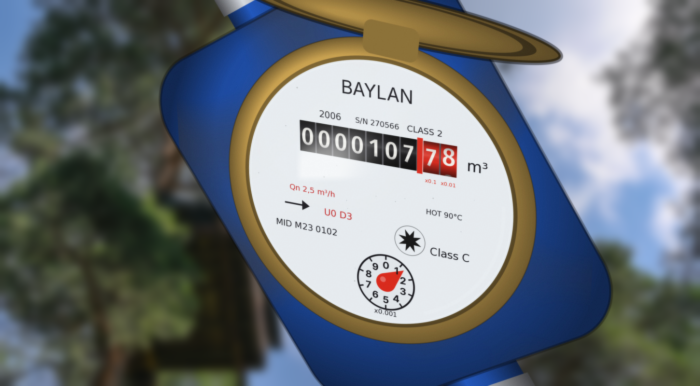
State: 107.781 (m³)
